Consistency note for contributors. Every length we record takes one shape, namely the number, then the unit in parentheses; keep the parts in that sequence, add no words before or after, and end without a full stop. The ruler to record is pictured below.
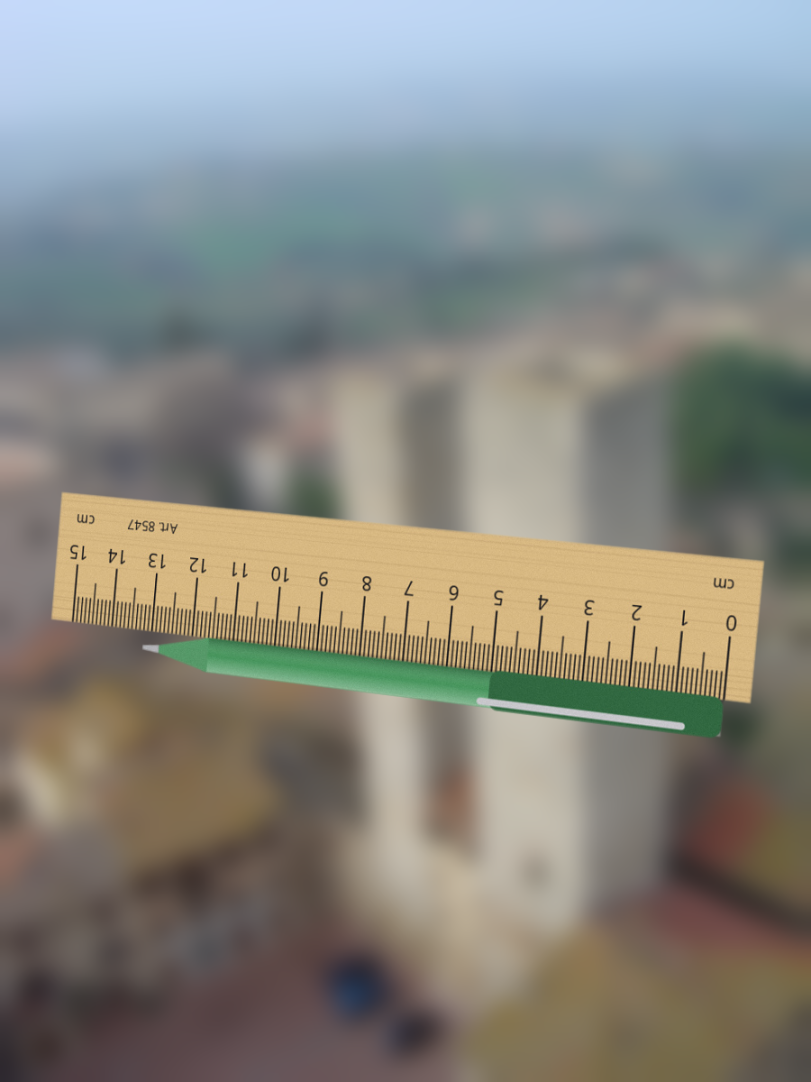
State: 13.2 (cm)
